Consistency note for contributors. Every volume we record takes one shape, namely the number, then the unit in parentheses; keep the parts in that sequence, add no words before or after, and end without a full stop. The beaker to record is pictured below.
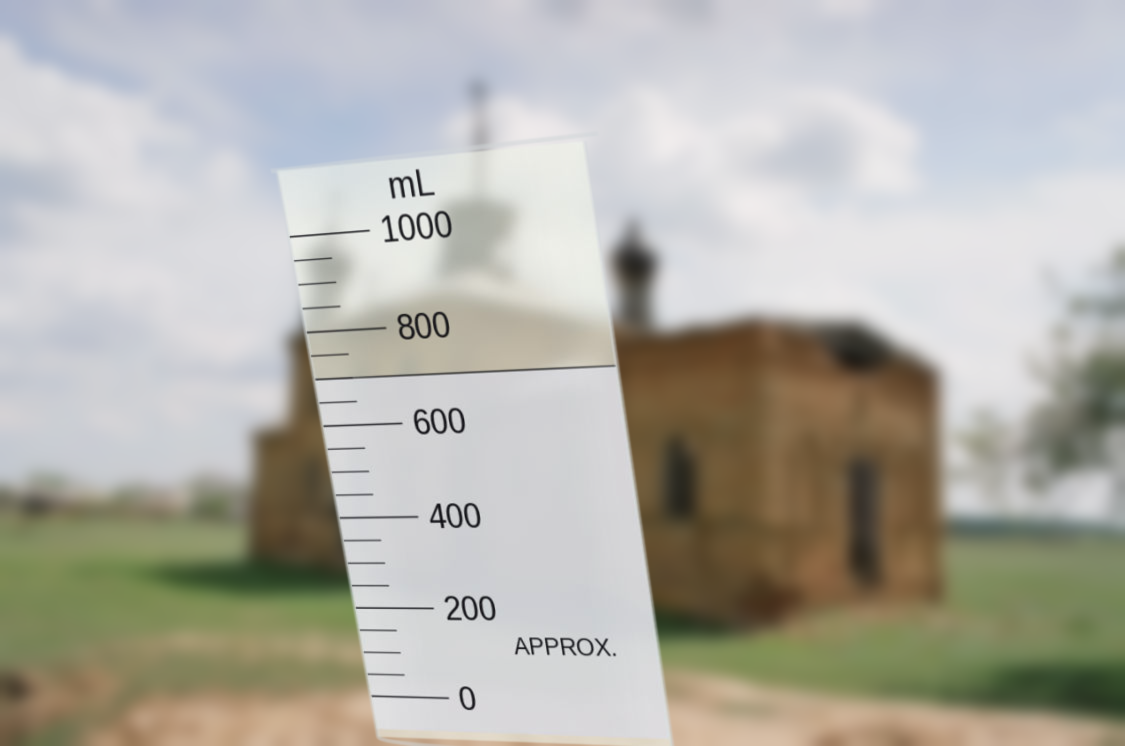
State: 700 (mL)
